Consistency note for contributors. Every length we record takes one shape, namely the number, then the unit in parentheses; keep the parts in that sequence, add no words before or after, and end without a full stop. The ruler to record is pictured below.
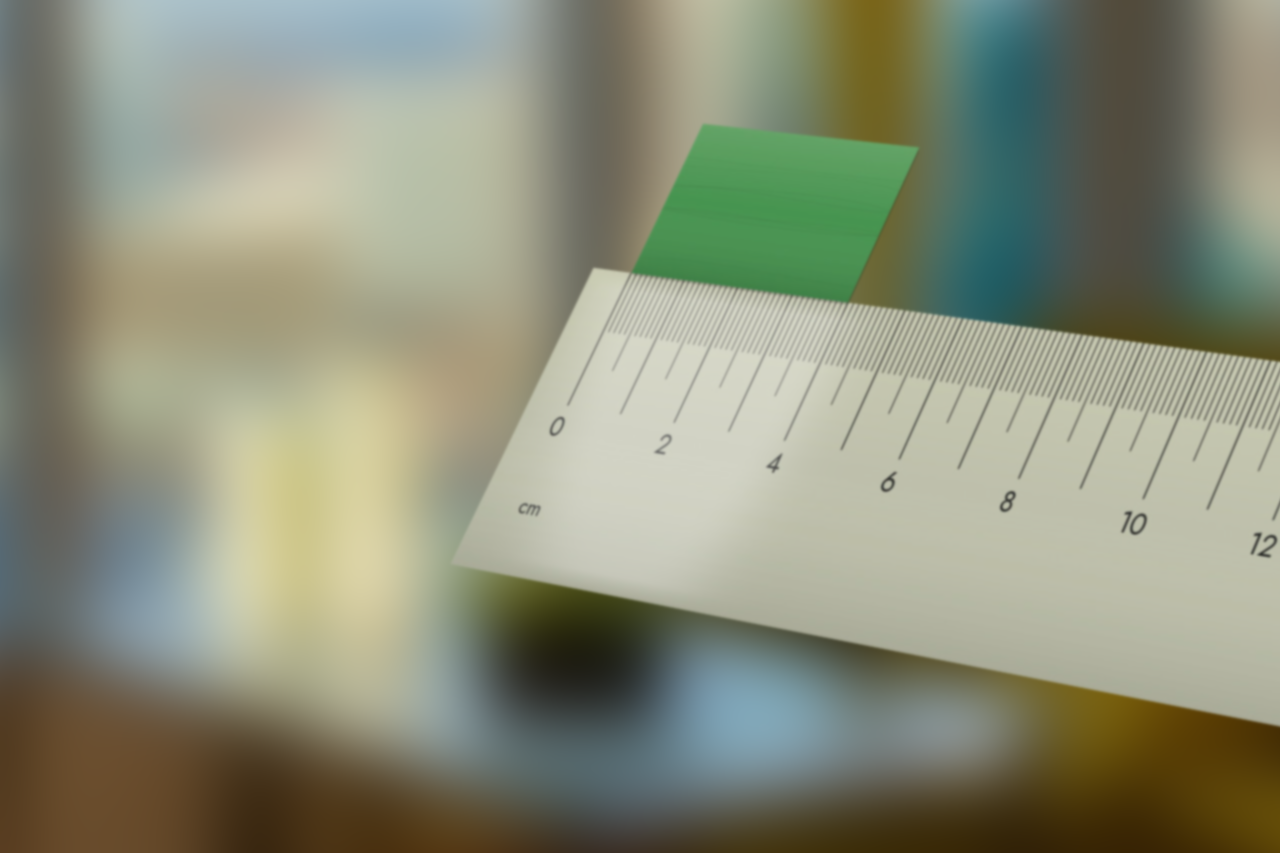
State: 4 (cm)
